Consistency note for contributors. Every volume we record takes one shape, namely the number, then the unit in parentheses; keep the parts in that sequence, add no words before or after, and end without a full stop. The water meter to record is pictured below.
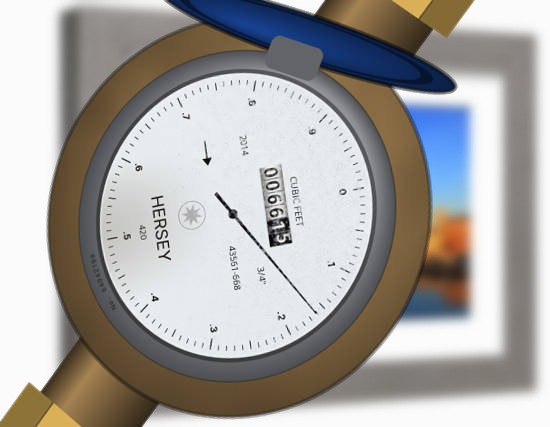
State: 6615.16 (ft³)
